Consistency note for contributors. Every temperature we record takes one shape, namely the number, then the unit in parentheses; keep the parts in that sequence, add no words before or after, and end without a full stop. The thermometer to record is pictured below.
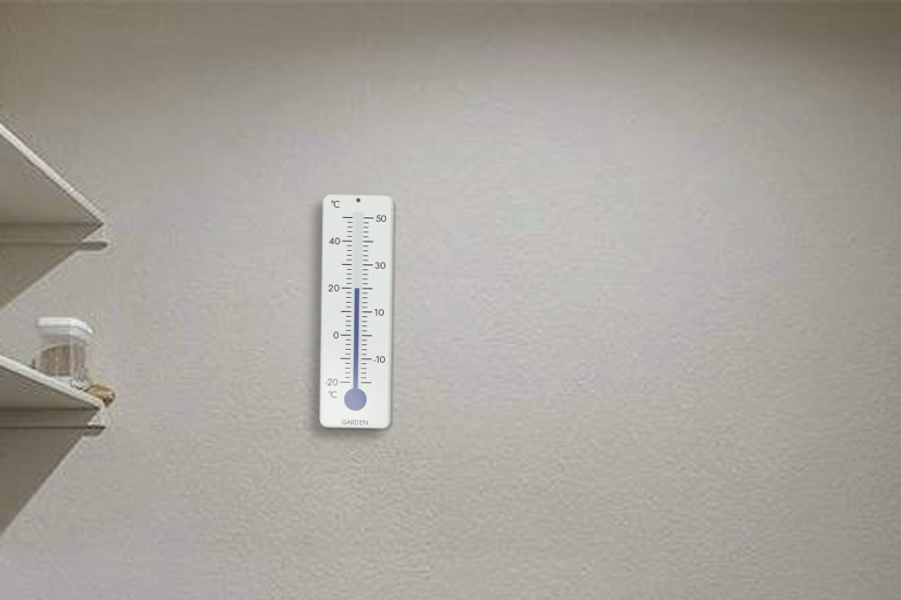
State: 20 (°C)
